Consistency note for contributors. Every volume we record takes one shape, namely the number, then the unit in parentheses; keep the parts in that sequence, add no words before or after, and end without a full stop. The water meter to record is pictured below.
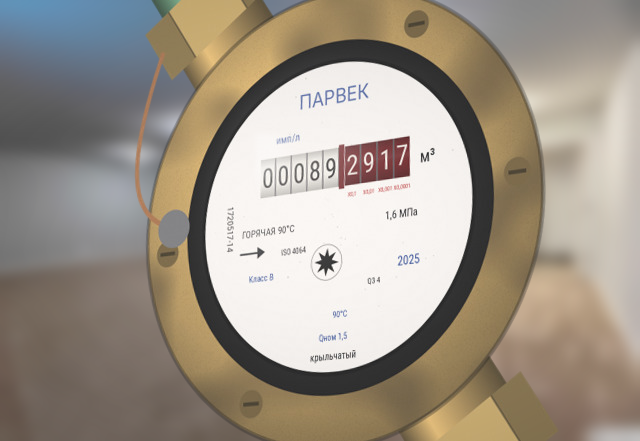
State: 89.2917 (m³)
